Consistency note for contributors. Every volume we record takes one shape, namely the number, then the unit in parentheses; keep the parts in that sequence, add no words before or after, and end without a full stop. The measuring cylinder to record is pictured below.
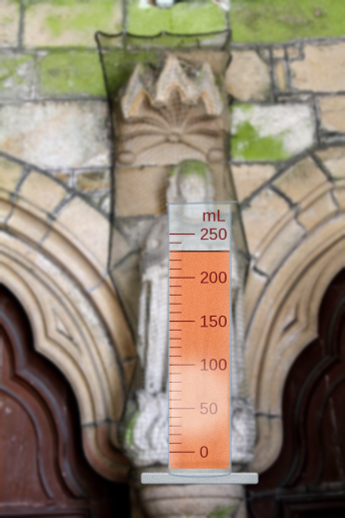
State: 230 (mL)
